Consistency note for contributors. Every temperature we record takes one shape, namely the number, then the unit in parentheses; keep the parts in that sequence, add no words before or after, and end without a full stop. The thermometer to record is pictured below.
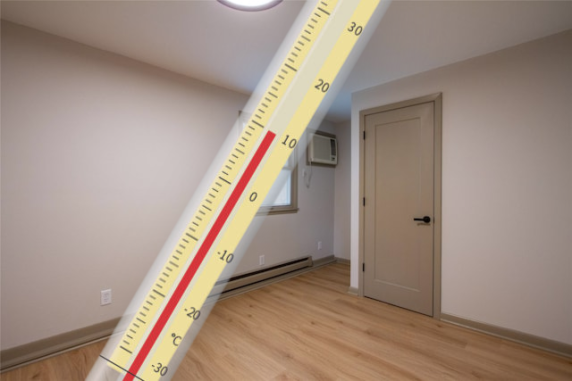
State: 10 (°C)
